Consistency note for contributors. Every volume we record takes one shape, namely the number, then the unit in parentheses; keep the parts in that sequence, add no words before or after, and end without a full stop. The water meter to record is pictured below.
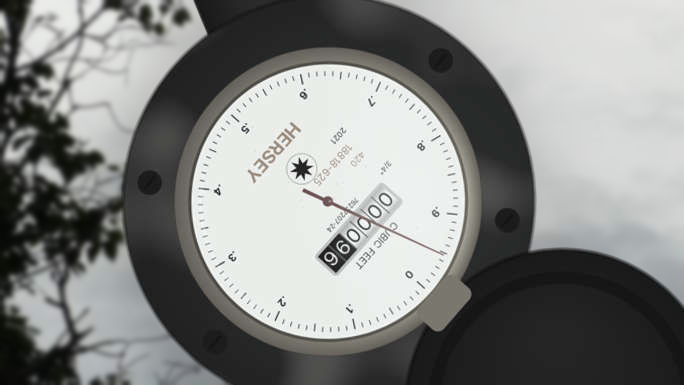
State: 95.95 (ft³)
